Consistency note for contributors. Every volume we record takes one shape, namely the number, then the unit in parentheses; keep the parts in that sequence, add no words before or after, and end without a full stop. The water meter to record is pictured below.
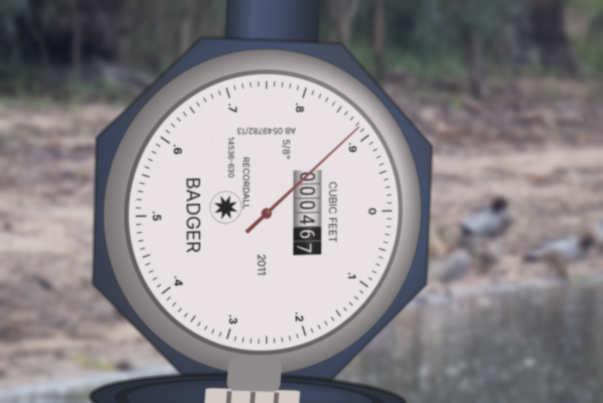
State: 466.88 (ft³)
